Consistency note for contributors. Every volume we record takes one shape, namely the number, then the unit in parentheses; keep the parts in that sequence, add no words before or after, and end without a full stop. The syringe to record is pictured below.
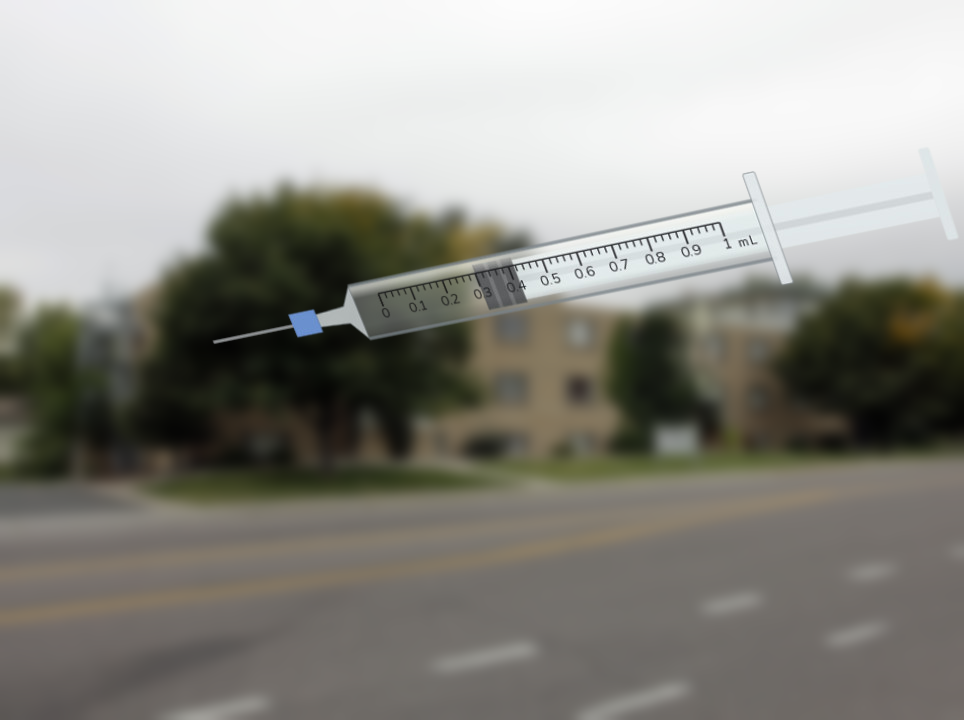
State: 0.3 (mL)
